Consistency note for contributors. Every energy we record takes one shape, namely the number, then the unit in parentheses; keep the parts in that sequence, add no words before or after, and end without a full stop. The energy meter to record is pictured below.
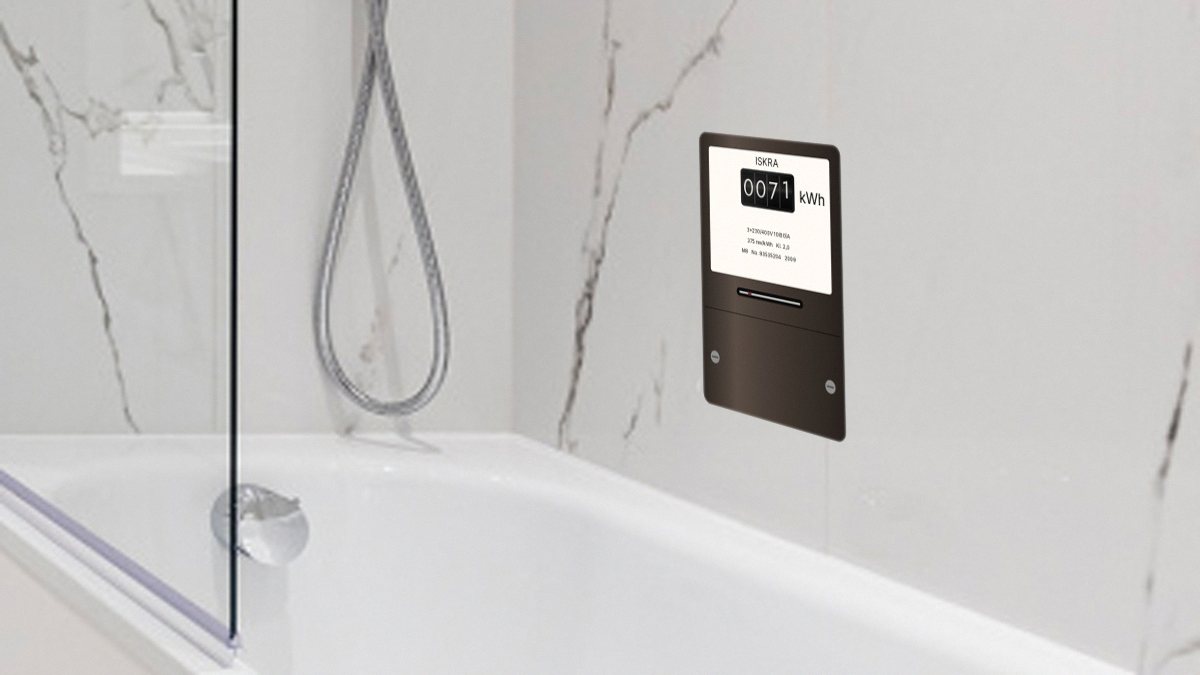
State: 71 (kWh)
